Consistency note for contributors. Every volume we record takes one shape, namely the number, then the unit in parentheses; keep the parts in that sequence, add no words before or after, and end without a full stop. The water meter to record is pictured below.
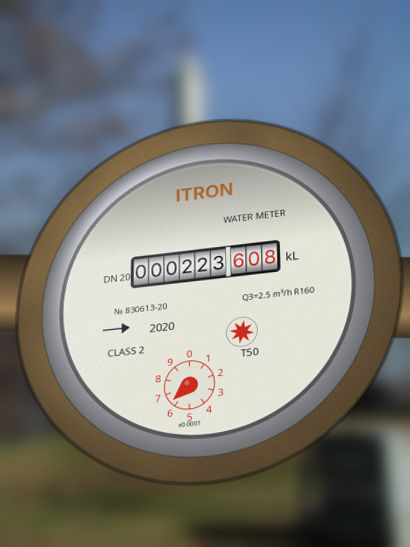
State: 223.6086 (kL)
